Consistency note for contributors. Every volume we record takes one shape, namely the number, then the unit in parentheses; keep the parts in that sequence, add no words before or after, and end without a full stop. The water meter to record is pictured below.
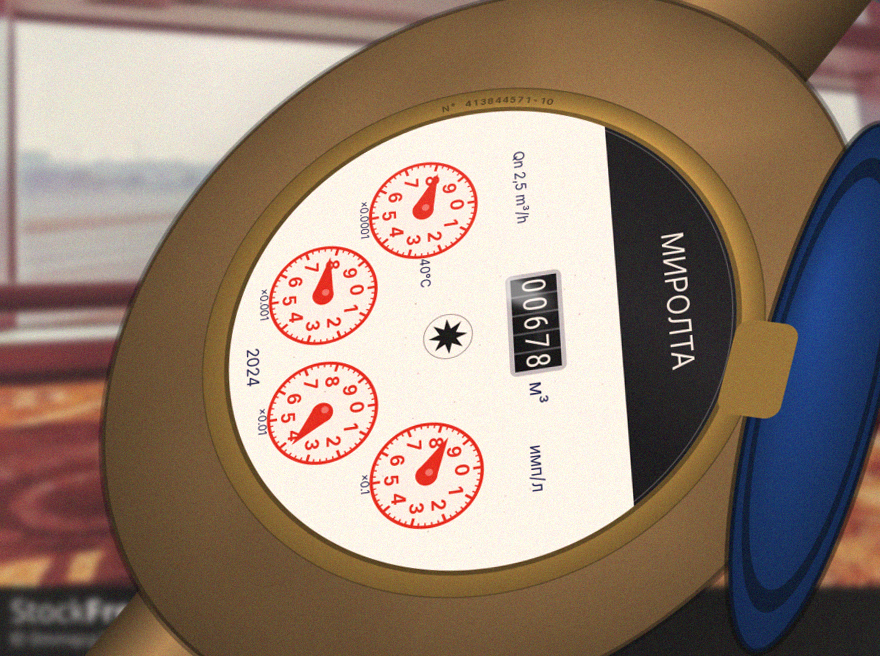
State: 678.8378 (m³)
